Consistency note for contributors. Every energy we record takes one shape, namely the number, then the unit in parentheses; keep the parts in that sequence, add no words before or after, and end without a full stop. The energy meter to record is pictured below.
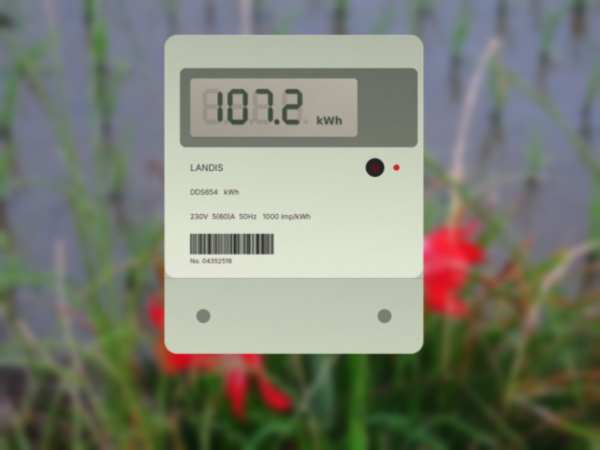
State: 107.2 (kWh)
